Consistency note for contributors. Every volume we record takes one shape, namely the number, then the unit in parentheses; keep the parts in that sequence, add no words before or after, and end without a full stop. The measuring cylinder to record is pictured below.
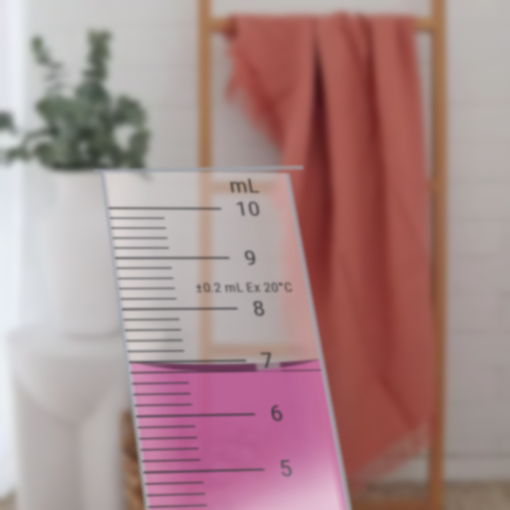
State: 6.8 (mL)
